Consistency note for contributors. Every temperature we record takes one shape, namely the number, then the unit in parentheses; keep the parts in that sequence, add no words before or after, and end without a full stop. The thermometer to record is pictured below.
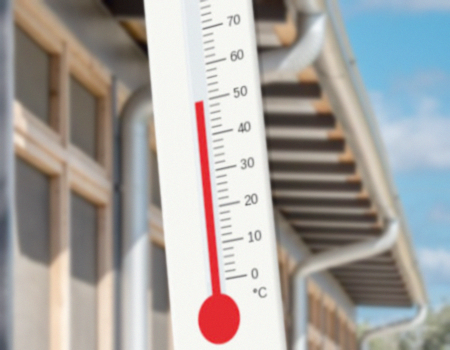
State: 50 (°C)
